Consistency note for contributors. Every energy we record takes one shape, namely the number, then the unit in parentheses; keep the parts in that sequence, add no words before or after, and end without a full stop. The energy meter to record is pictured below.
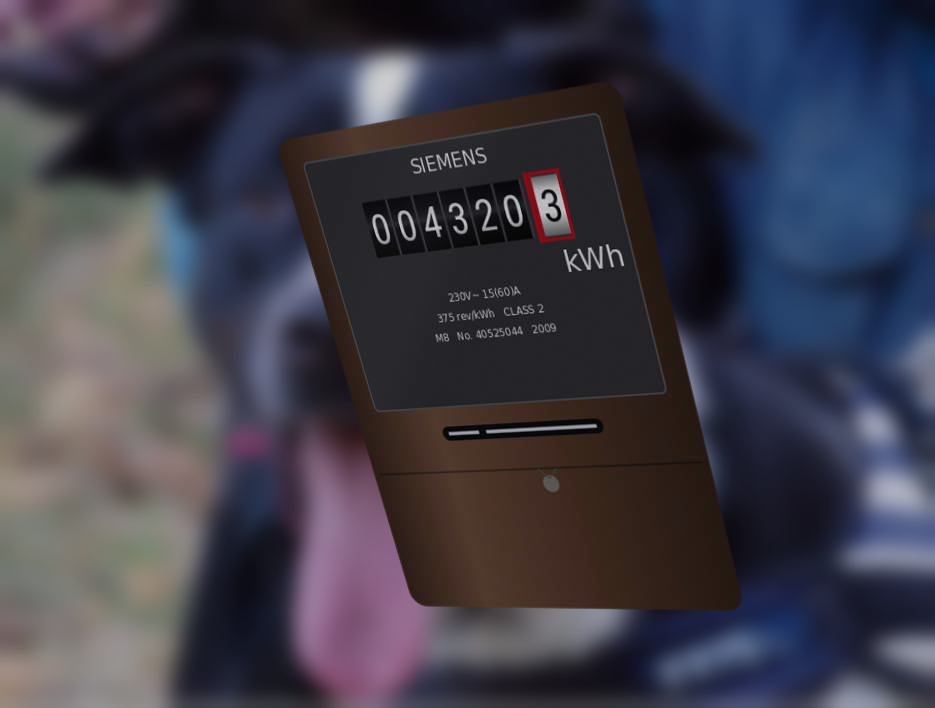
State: 4320.3 (kWh)
